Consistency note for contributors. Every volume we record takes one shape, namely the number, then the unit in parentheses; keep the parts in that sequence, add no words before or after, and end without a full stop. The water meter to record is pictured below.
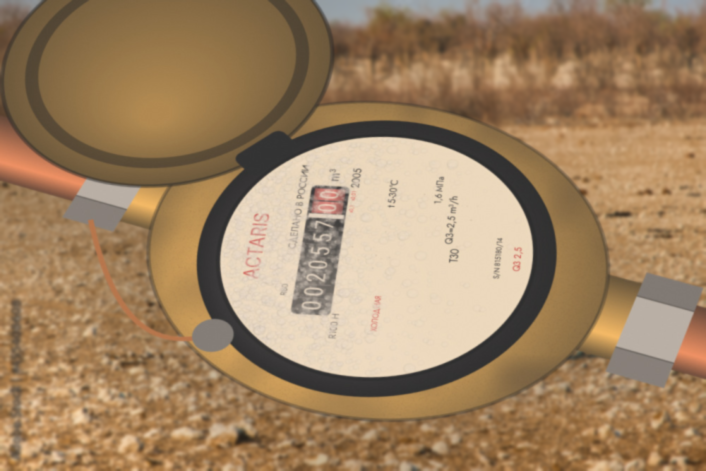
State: 20557.00 (m³)
